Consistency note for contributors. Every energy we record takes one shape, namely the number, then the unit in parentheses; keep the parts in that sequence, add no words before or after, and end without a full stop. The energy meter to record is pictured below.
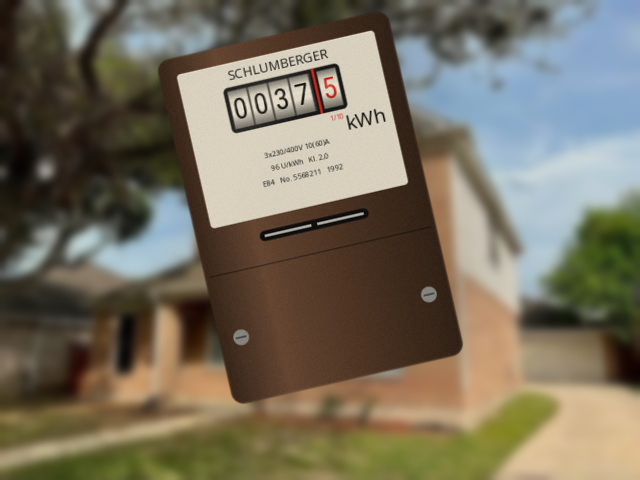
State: 37.5 (kWh)
